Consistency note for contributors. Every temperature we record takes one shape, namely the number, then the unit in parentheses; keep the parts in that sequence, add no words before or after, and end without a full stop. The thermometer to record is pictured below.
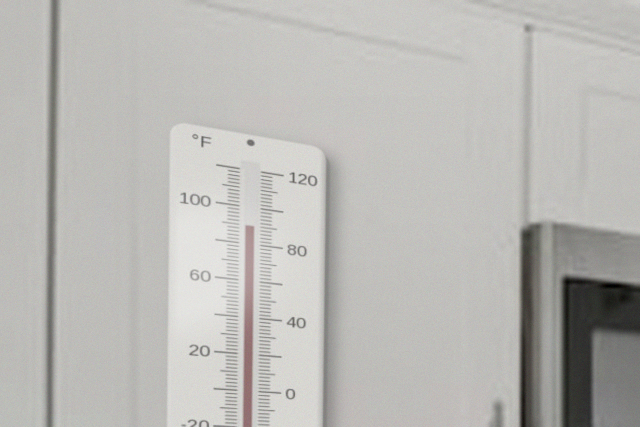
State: 90 (°F)
